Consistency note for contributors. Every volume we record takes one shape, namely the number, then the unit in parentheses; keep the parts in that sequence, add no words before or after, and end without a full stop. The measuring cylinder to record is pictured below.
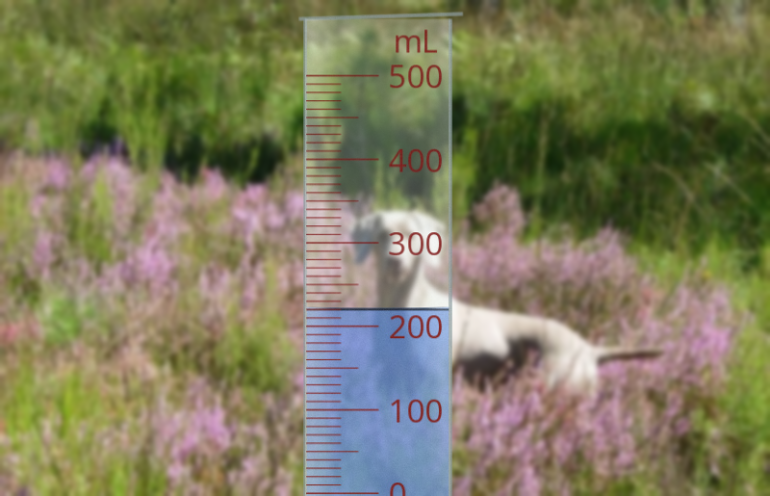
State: 220 (mL)
